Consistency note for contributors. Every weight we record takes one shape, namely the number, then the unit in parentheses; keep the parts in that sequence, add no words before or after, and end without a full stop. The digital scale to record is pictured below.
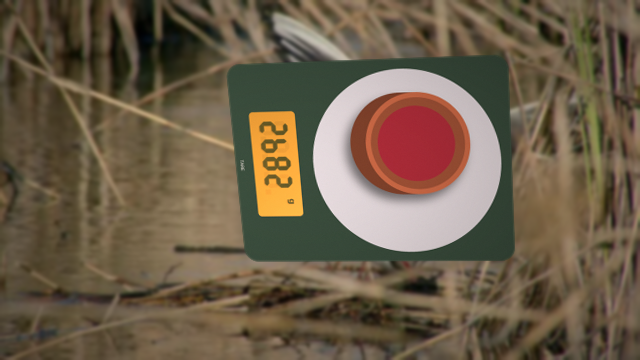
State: 2682 (g)
